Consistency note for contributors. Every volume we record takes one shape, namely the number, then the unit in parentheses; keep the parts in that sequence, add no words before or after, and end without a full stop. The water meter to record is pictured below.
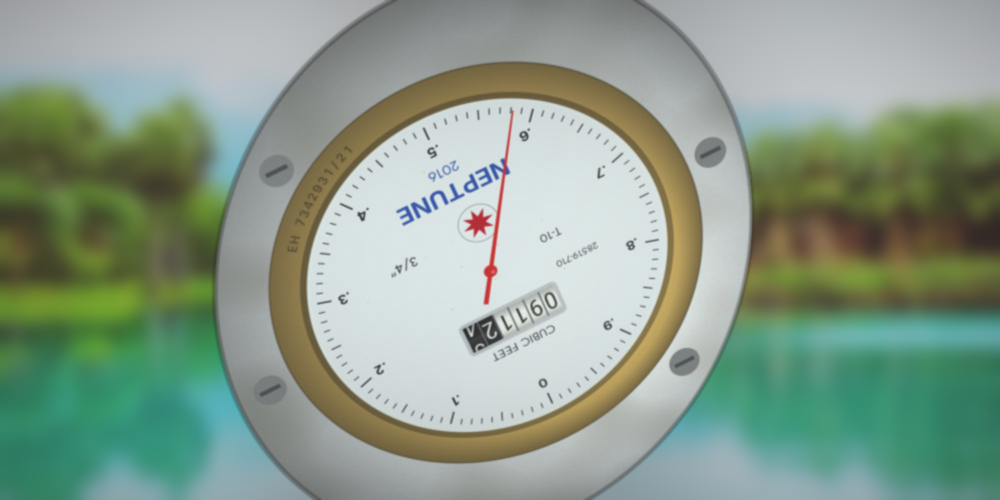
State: 91123.58 (ft³)
